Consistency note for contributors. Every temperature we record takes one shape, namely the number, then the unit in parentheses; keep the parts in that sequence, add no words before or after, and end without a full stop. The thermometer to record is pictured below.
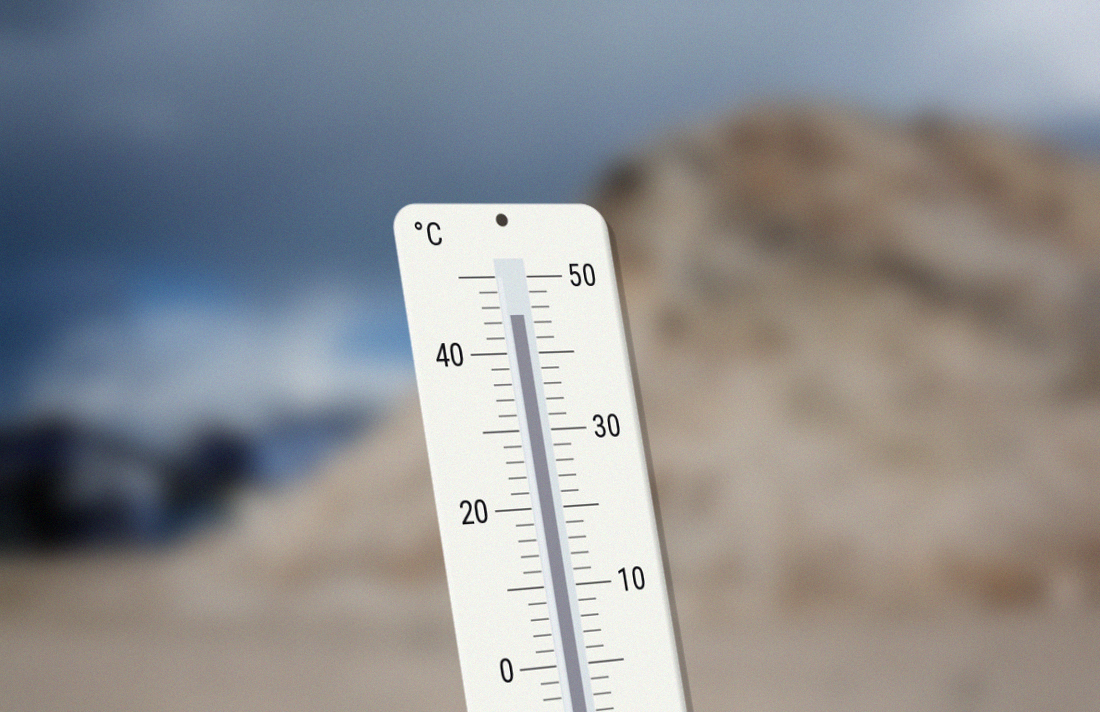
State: 45 (°C)
